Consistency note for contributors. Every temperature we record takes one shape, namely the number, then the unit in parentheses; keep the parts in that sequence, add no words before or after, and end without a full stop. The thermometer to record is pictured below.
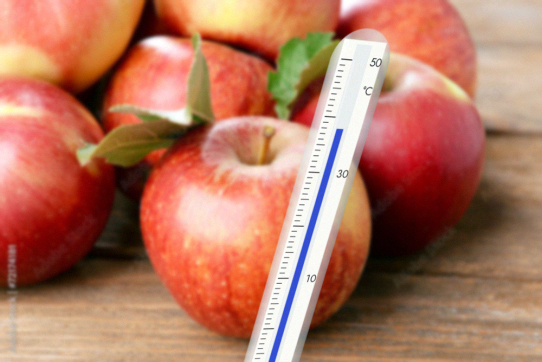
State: 38 (°C)
